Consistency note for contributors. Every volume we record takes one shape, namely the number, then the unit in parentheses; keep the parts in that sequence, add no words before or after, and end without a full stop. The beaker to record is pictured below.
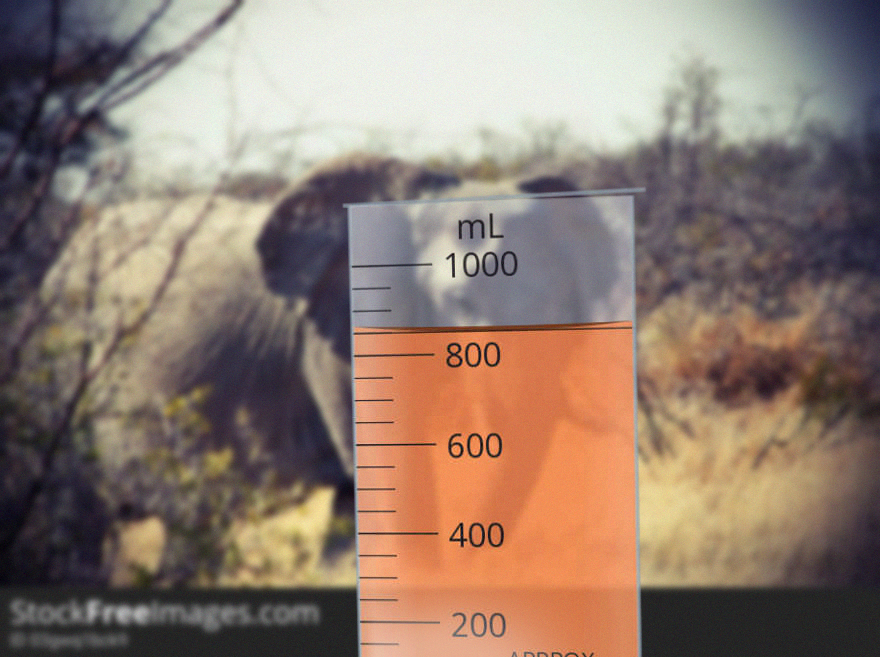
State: 850 (mL)
